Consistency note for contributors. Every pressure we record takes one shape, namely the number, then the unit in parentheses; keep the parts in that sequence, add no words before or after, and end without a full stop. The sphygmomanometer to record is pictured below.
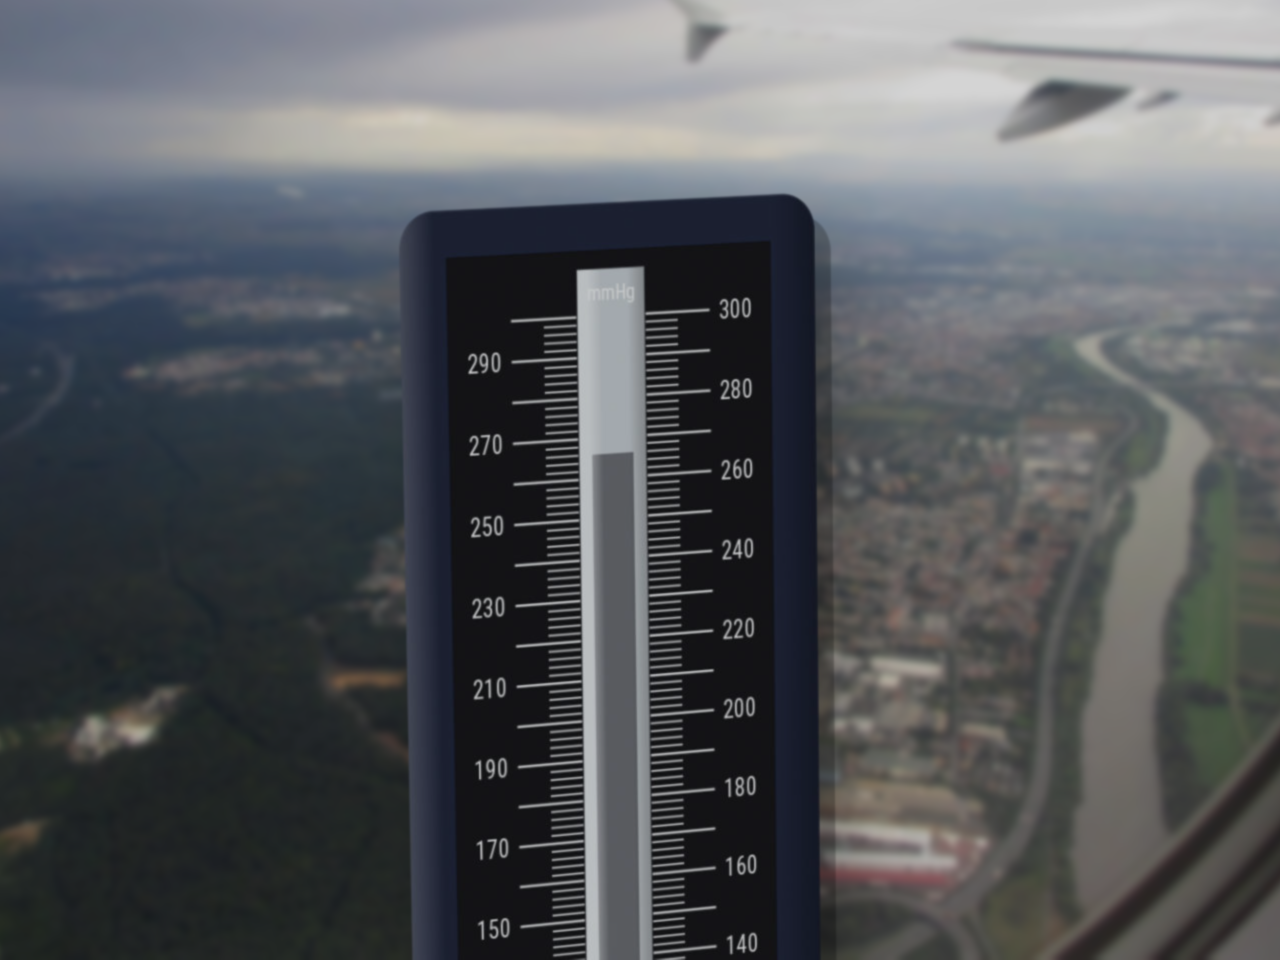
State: 266 (mmHg)
